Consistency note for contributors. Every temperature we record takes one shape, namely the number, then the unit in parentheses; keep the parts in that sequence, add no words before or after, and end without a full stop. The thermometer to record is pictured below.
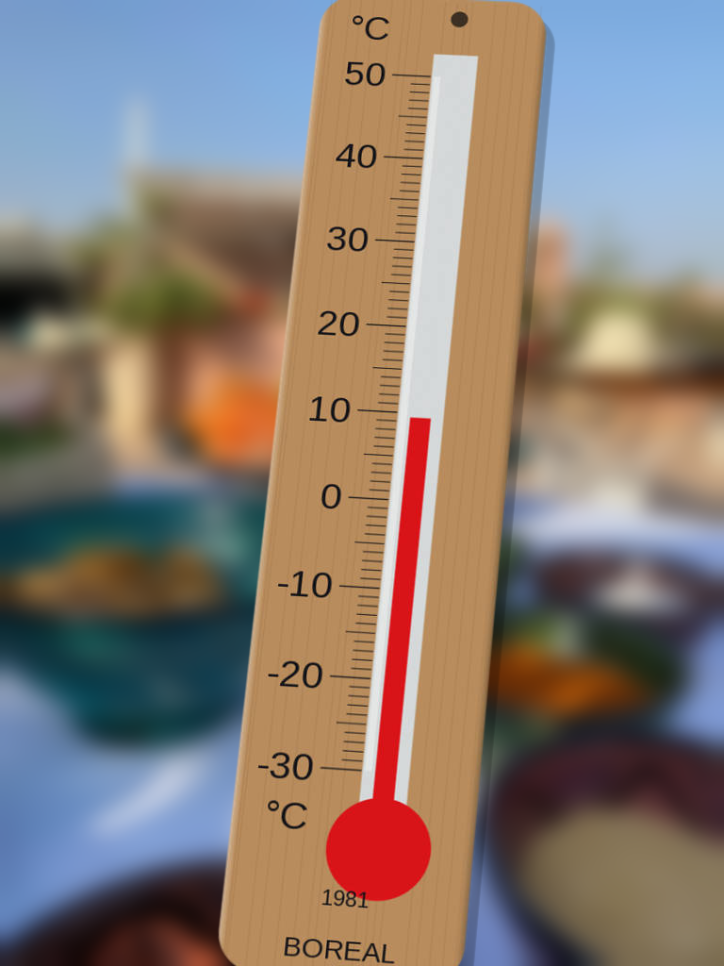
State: 9.5 (°C)
